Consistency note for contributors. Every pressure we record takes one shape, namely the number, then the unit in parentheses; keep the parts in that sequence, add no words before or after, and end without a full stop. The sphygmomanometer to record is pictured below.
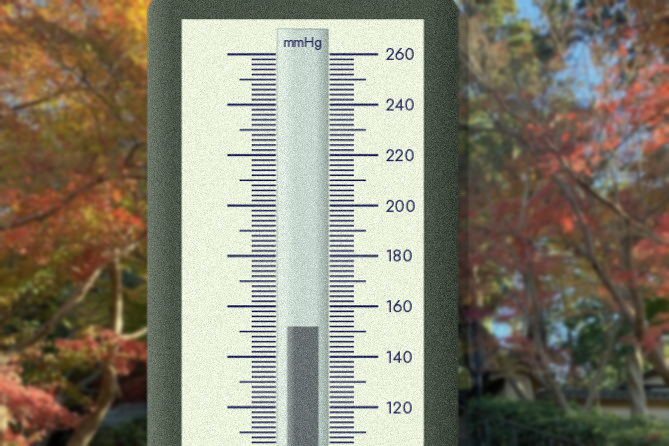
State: 152 (mmHg)
